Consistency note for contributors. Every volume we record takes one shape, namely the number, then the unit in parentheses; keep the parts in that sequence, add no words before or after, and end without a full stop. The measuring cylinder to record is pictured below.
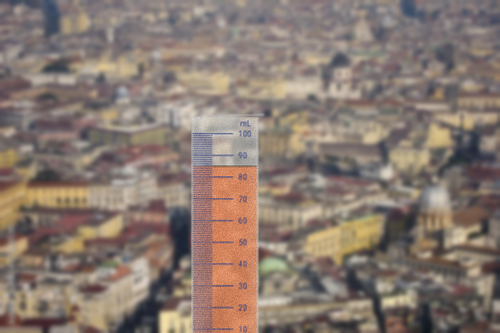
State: 85 (mL)
